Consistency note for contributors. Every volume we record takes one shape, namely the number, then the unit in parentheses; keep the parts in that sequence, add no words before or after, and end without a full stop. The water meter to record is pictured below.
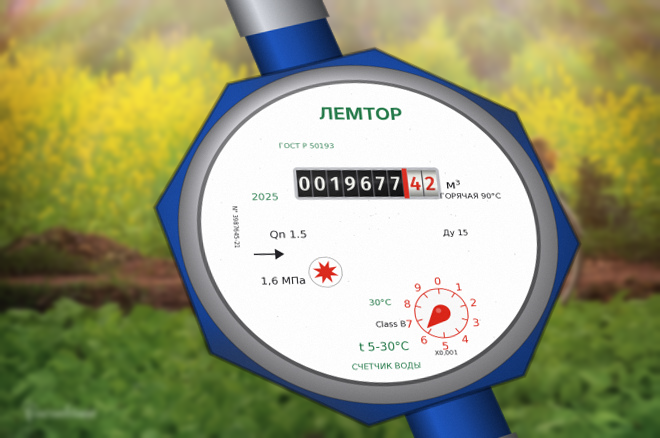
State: 19677.426 (m³)
